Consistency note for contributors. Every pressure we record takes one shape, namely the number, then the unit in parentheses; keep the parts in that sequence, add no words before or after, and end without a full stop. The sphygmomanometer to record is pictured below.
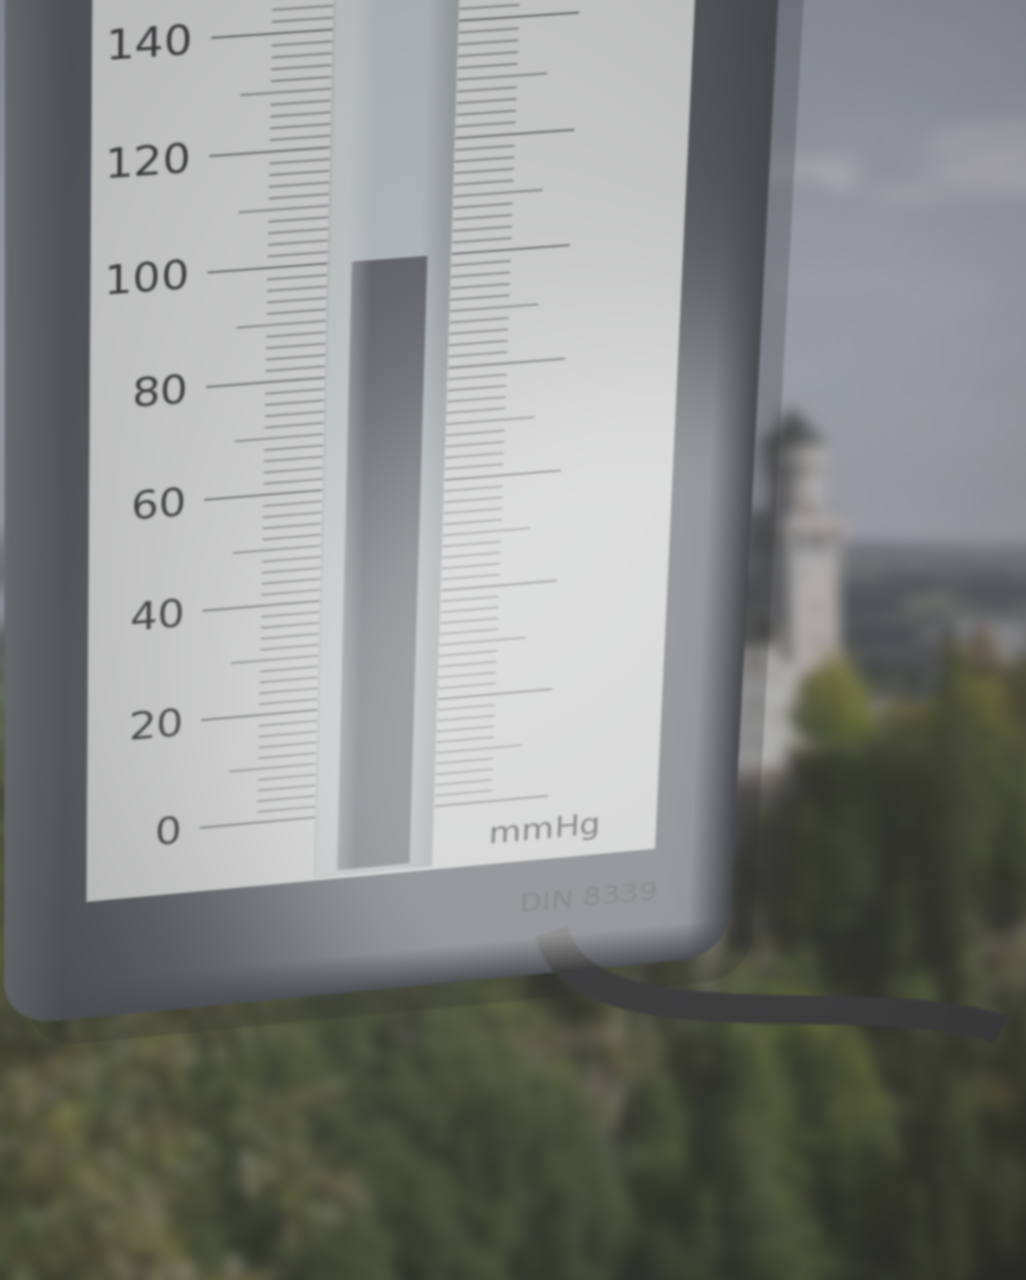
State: 100 (mmHg)
